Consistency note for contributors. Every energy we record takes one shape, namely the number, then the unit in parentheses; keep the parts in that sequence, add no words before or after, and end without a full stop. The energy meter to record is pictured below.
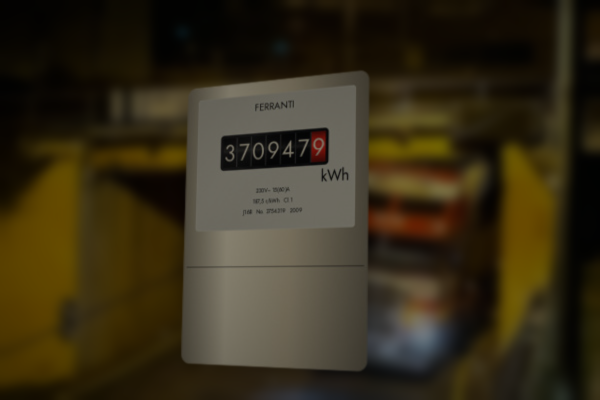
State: 370947.9 (kWh)
